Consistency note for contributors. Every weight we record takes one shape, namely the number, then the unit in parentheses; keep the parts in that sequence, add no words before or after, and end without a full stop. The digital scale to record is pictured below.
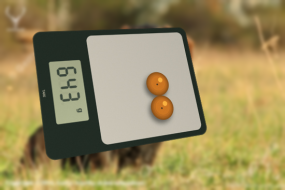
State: 643 (g)
